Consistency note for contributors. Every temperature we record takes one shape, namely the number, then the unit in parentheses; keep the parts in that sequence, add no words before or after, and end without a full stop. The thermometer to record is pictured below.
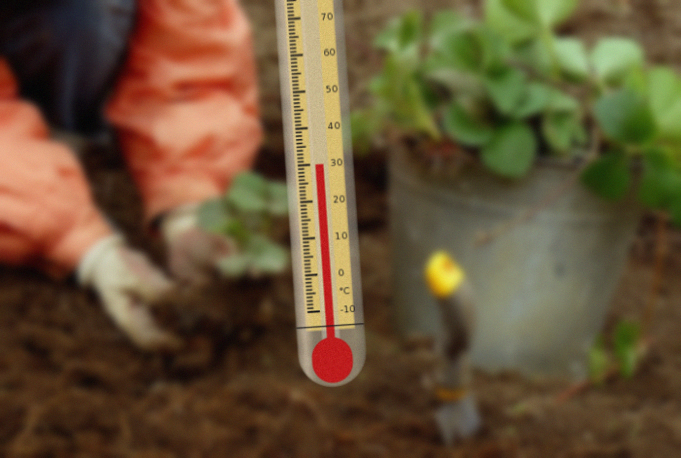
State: 30 (°C)
